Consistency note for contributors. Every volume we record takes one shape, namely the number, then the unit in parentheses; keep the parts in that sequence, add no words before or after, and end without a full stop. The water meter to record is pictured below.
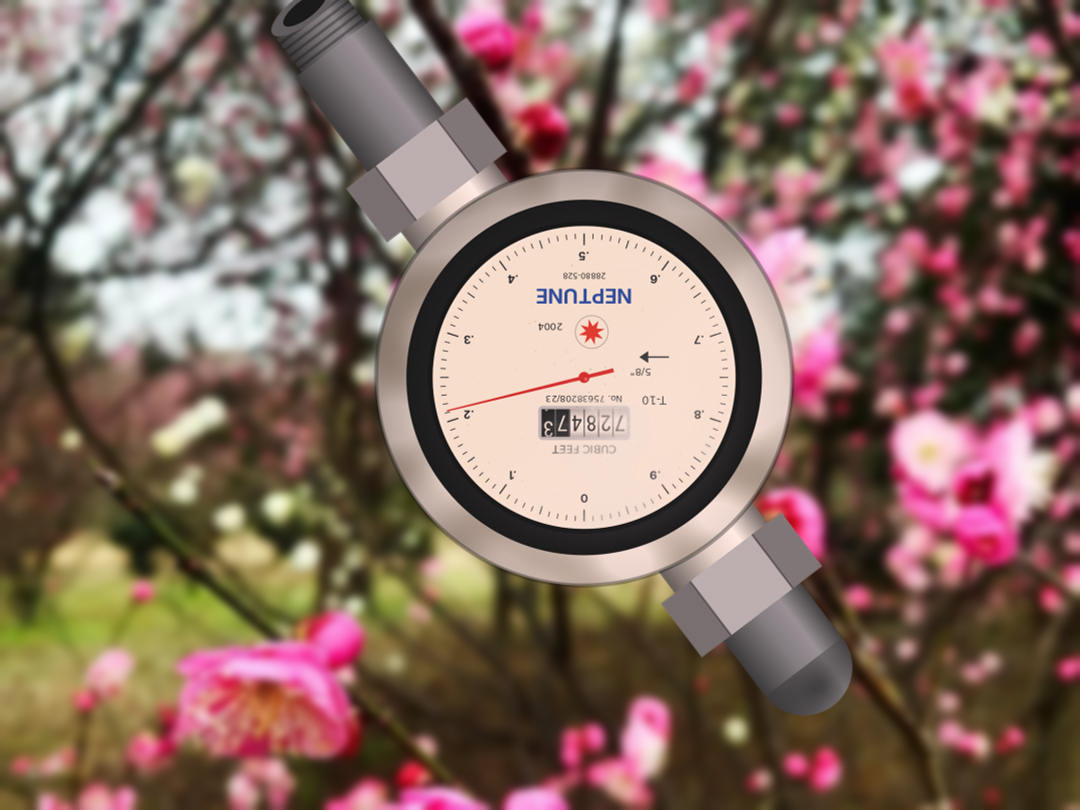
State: 728473.21 (ft³)
